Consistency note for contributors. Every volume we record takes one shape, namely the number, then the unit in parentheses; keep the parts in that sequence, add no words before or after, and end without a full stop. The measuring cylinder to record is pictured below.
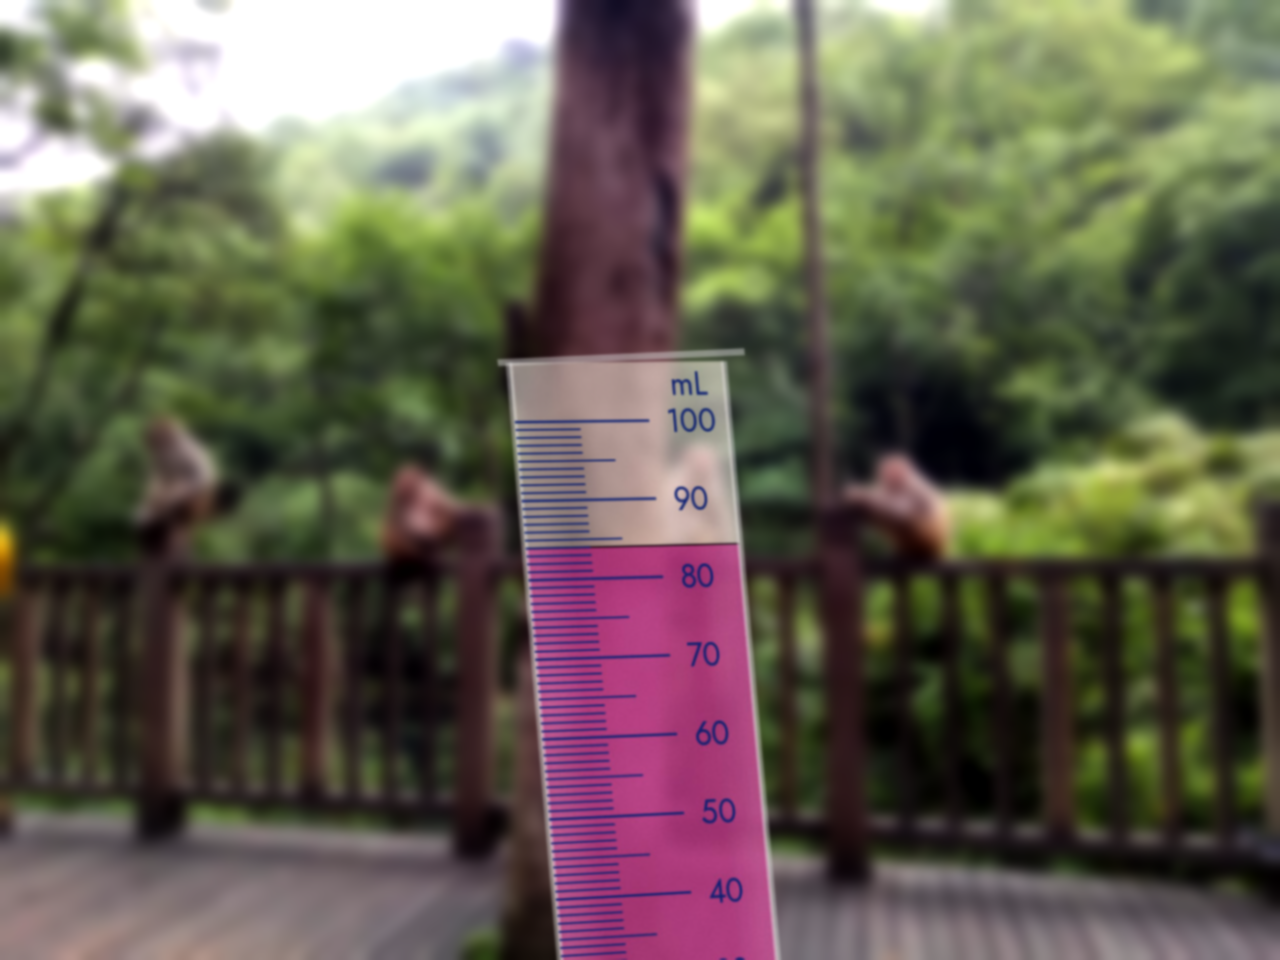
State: 84 (mL)
